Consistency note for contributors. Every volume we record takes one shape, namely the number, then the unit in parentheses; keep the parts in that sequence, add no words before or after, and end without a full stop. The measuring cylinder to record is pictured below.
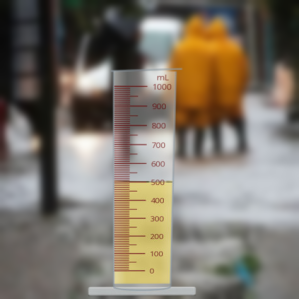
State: 500 (mL)
